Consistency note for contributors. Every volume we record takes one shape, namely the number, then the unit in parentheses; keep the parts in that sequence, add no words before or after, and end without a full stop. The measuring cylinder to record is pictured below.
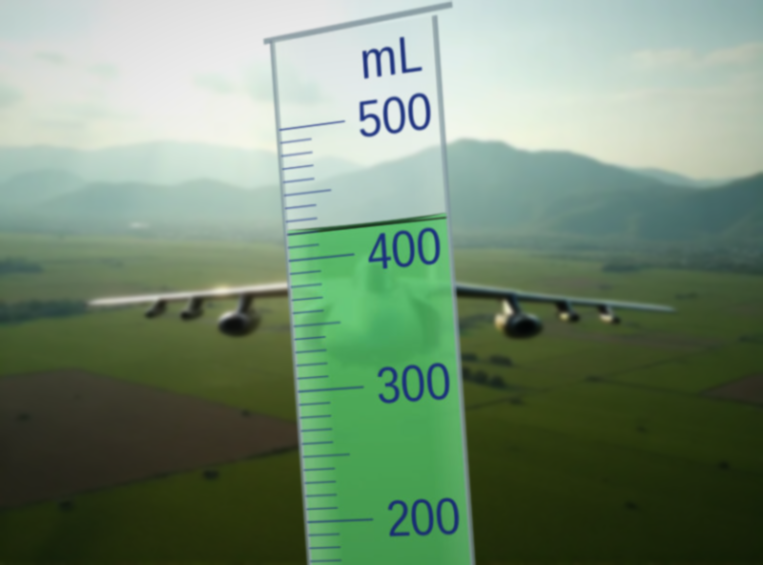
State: 420 (mL)
